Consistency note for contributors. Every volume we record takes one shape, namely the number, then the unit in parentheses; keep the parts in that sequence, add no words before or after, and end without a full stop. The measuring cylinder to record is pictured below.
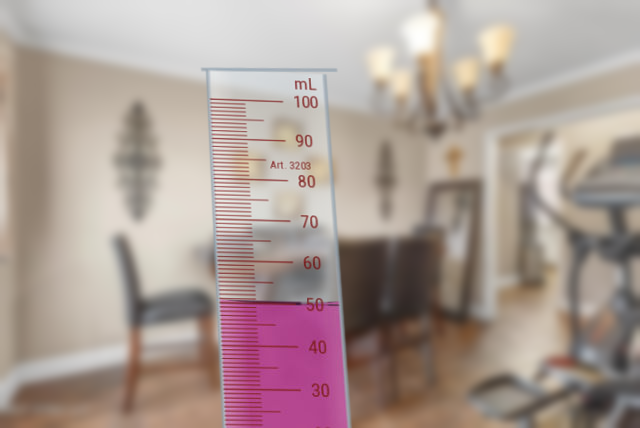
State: 50 (mL)
